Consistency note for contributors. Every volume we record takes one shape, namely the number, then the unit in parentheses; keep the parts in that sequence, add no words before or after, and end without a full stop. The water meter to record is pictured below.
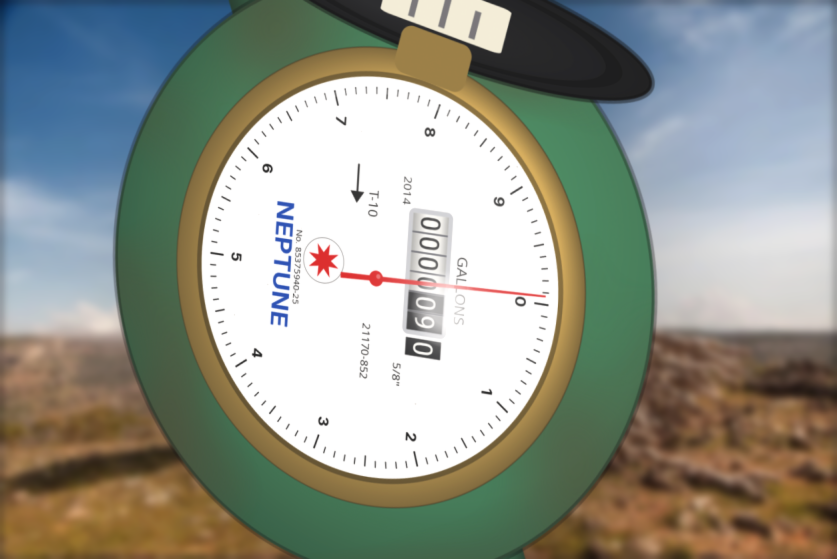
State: 89.9 (gal)
